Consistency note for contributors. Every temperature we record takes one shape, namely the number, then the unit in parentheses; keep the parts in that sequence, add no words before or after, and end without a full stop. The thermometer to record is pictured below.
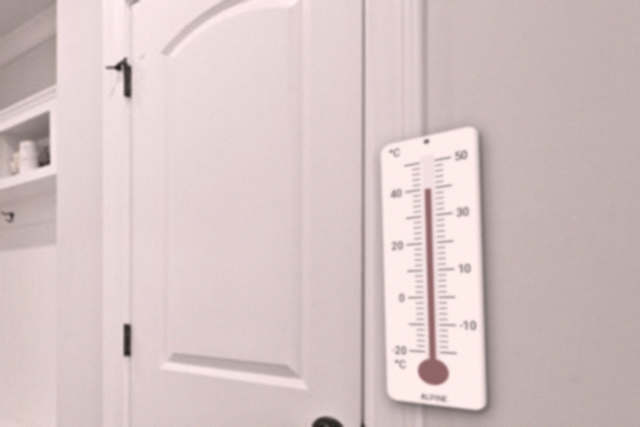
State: 40 (°C)
